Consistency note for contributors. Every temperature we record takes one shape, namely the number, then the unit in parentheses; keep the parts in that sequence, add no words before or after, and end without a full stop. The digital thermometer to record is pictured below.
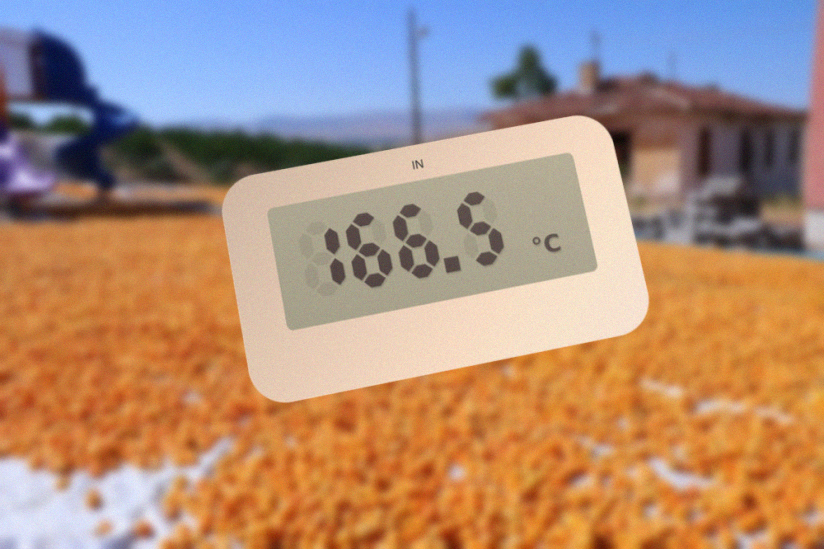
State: 166.5 (°C)
